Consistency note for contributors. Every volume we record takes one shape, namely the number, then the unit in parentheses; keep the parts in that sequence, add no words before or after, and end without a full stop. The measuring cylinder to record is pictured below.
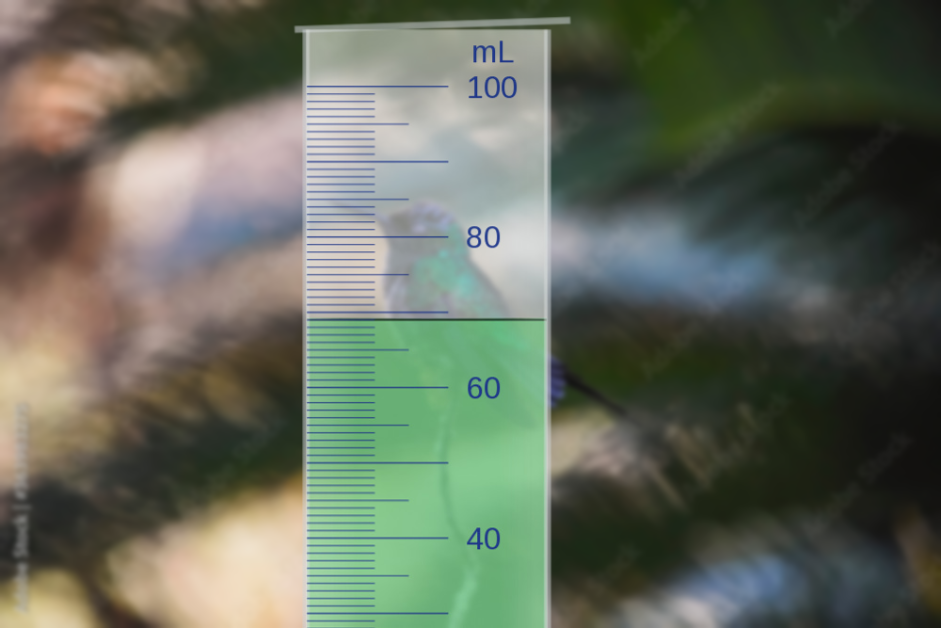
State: 69 (mL)
